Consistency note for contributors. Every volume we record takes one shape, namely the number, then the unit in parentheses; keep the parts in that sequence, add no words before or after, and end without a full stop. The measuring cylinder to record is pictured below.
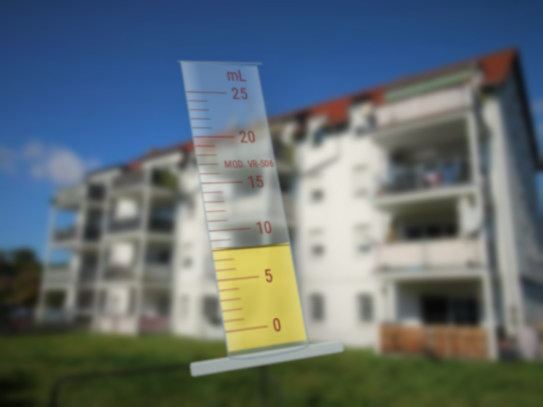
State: 8 (mL)
